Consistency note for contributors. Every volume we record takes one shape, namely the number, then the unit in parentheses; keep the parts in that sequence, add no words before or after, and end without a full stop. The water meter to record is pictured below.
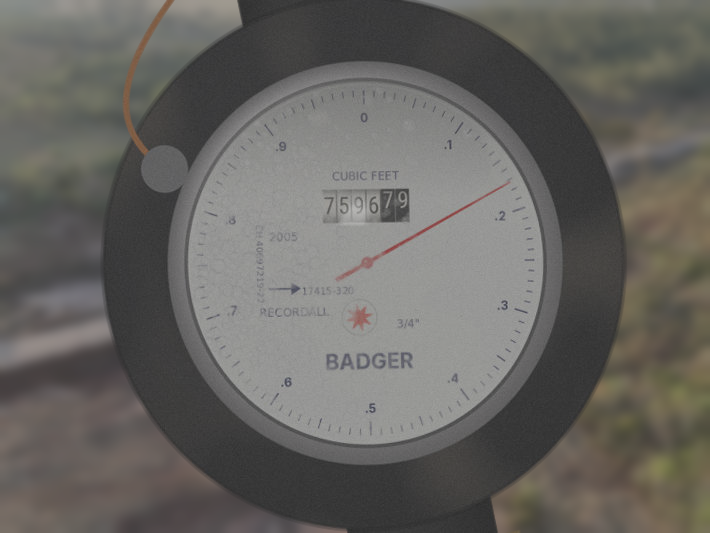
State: 759679.17 (ft³)
